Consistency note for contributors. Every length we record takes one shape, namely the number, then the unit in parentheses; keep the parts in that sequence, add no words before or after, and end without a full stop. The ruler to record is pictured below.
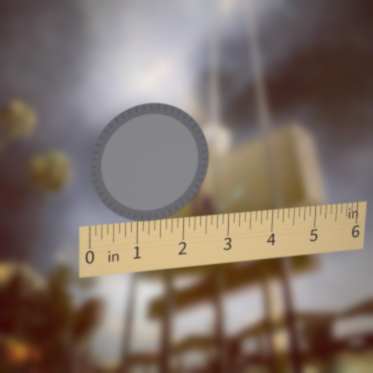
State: 2.5 (in)
